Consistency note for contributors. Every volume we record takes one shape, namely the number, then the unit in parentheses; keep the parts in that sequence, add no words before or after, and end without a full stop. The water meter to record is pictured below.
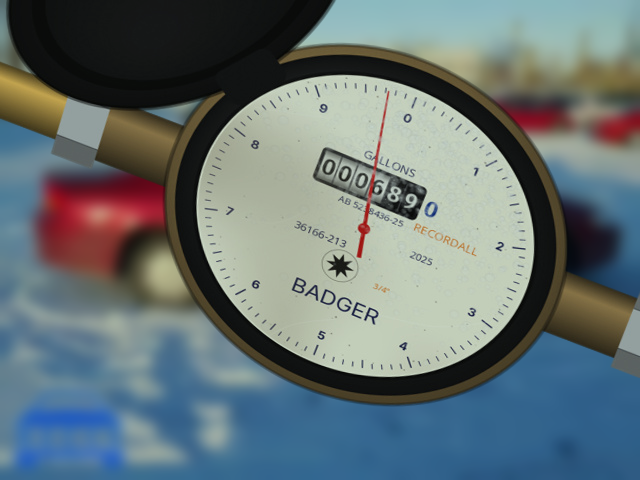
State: 6889.7 (gal)
